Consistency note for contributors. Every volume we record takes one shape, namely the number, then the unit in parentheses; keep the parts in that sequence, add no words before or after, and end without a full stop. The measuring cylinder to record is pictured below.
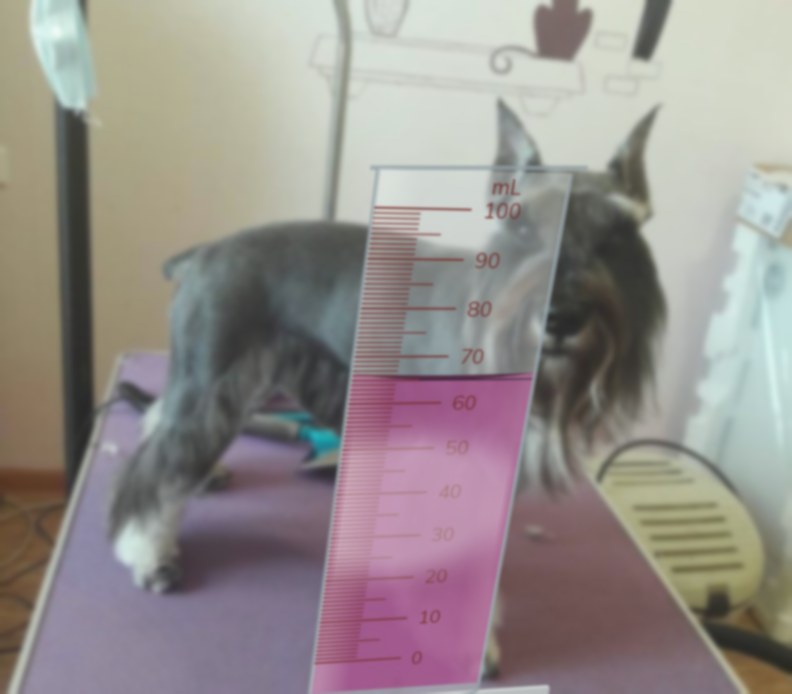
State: 65 (mL)
